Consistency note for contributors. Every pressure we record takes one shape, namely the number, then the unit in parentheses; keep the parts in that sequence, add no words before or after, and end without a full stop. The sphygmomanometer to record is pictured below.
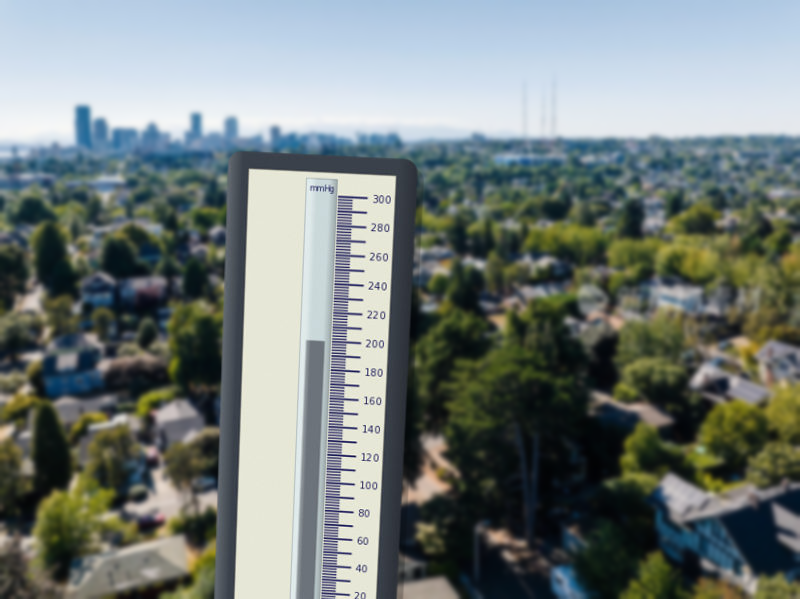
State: 200 (mmHg)
